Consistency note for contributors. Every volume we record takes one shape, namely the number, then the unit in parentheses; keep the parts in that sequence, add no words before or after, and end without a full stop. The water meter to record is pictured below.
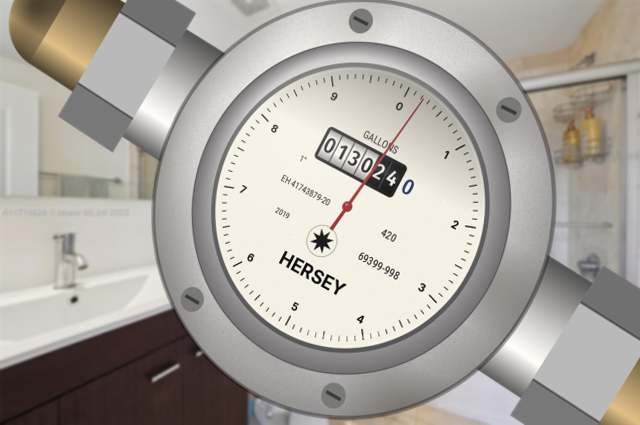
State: 130240.2 (gal)
